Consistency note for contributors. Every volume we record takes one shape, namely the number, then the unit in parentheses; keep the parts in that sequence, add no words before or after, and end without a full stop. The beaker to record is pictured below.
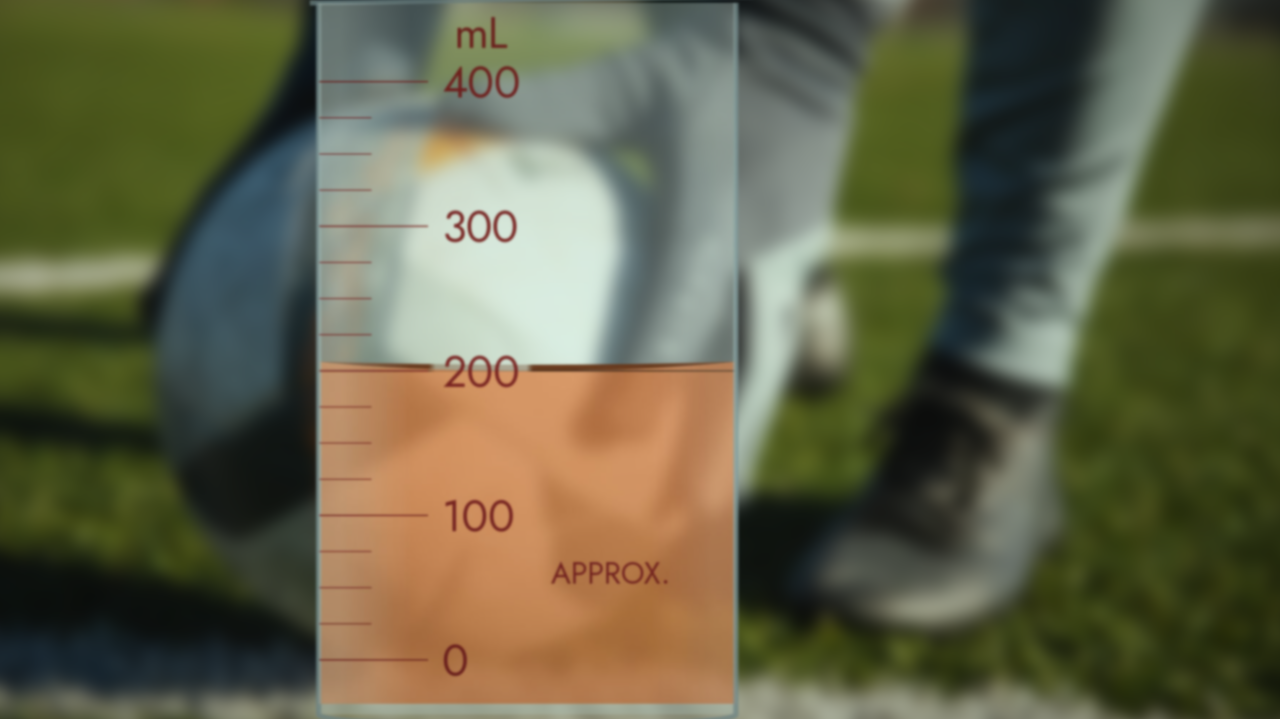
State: 200 (mL)
